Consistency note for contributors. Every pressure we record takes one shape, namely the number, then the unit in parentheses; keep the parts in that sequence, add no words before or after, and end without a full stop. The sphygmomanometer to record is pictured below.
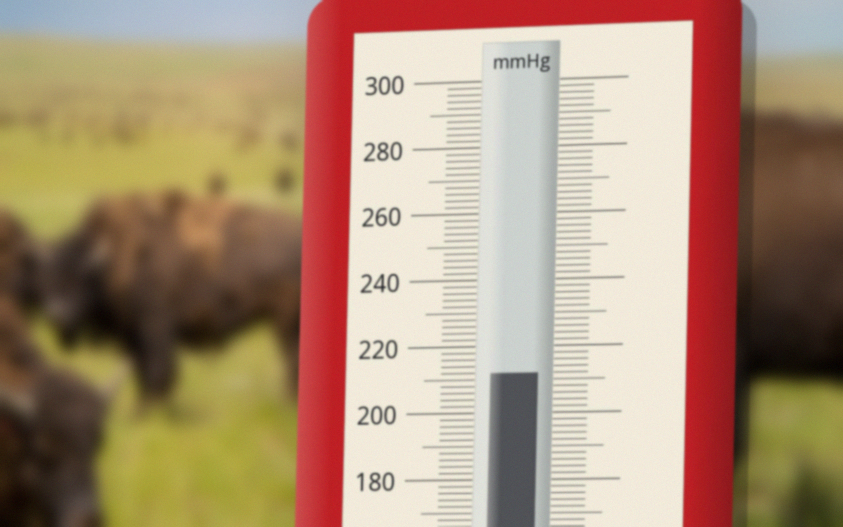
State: 212 (mmHg)
